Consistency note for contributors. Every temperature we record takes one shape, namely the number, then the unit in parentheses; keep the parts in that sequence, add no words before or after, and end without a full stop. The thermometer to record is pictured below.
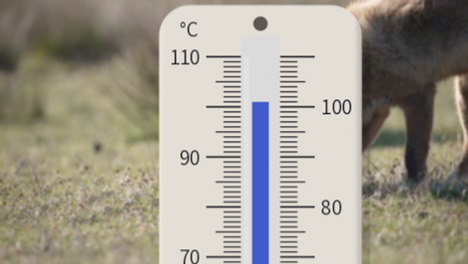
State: 101 (°C)
